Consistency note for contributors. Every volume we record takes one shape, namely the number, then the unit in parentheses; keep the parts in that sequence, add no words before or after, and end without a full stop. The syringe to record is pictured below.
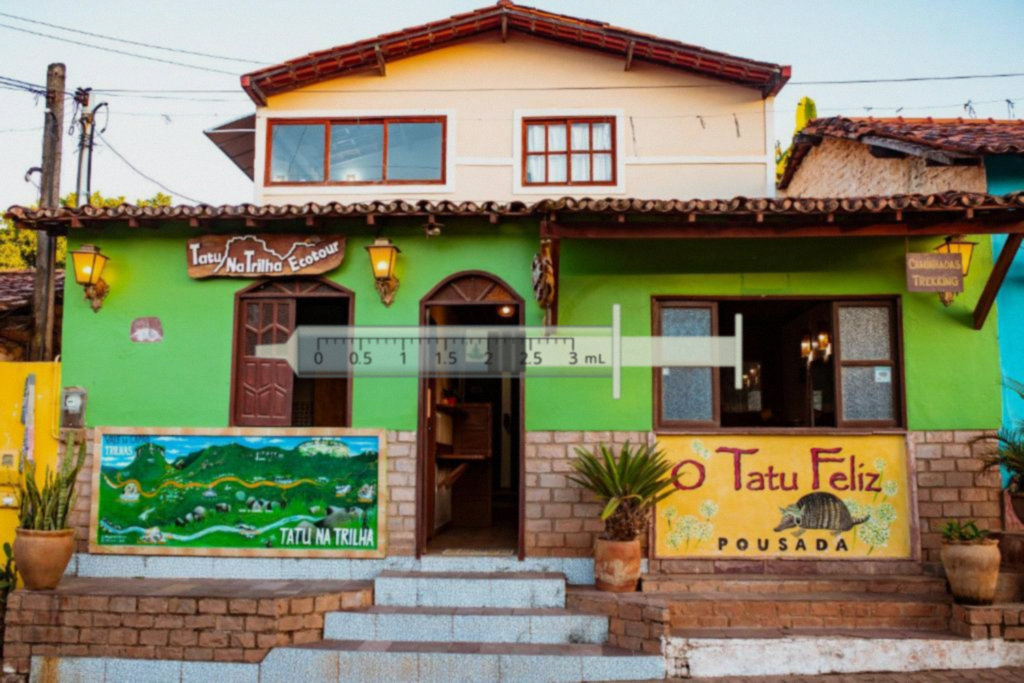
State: 2 (mL)
